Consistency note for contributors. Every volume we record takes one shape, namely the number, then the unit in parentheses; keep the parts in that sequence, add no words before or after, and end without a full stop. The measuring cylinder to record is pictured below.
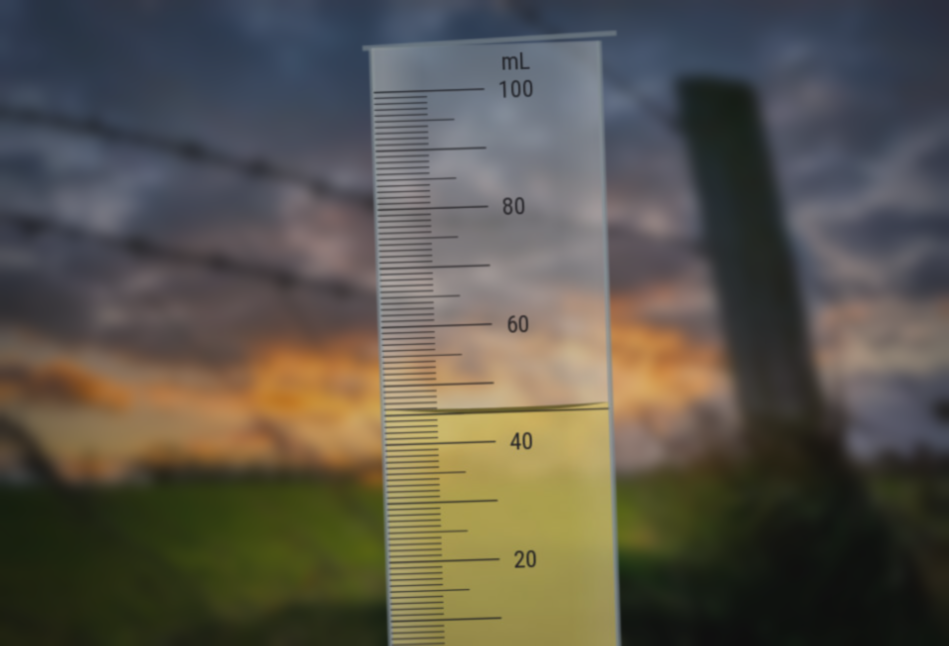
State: 45 (mL)
